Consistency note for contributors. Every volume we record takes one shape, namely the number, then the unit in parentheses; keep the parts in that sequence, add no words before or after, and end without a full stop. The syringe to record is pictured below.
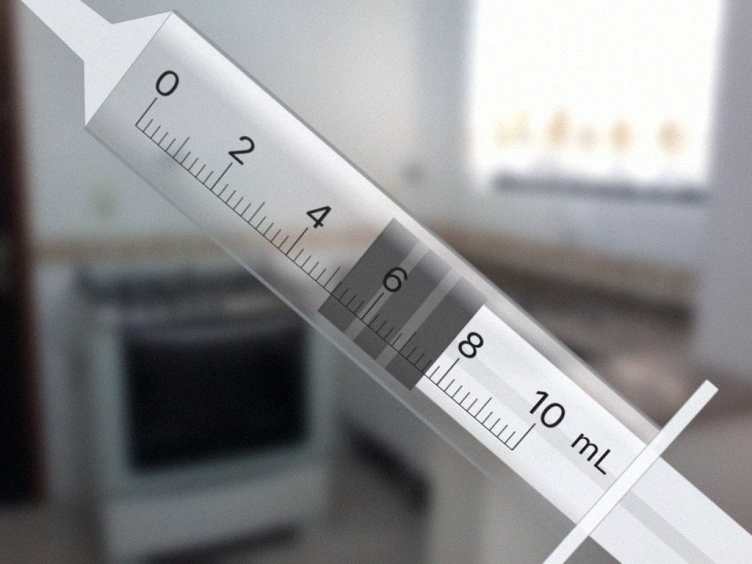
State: 5.2 (mL)
